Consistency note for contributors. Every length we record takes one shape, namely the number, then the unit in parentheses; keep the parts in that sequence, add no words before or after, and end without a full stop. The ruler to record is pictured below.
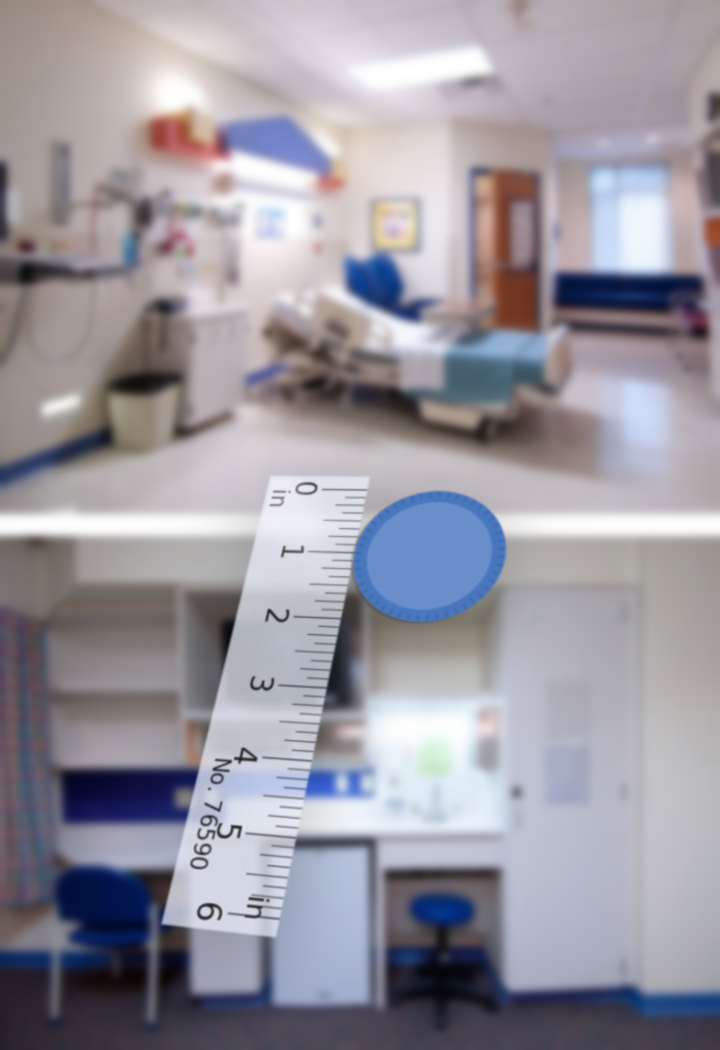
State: 2 (in)
